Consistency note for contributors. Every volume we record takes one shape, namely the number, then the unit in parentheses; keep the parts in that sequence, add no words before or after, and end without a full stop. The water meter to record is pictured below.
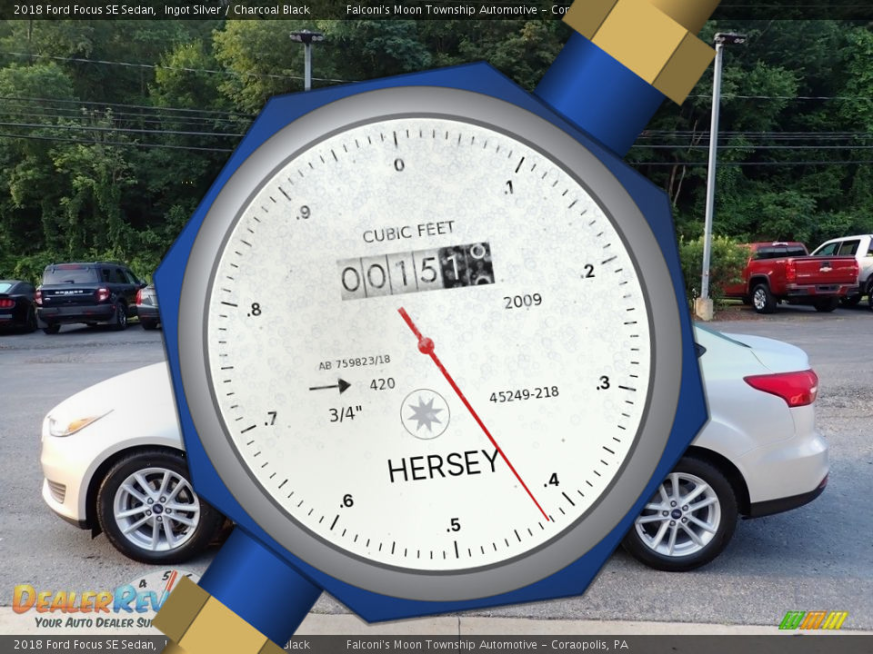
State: 1518.42 (ft³)
